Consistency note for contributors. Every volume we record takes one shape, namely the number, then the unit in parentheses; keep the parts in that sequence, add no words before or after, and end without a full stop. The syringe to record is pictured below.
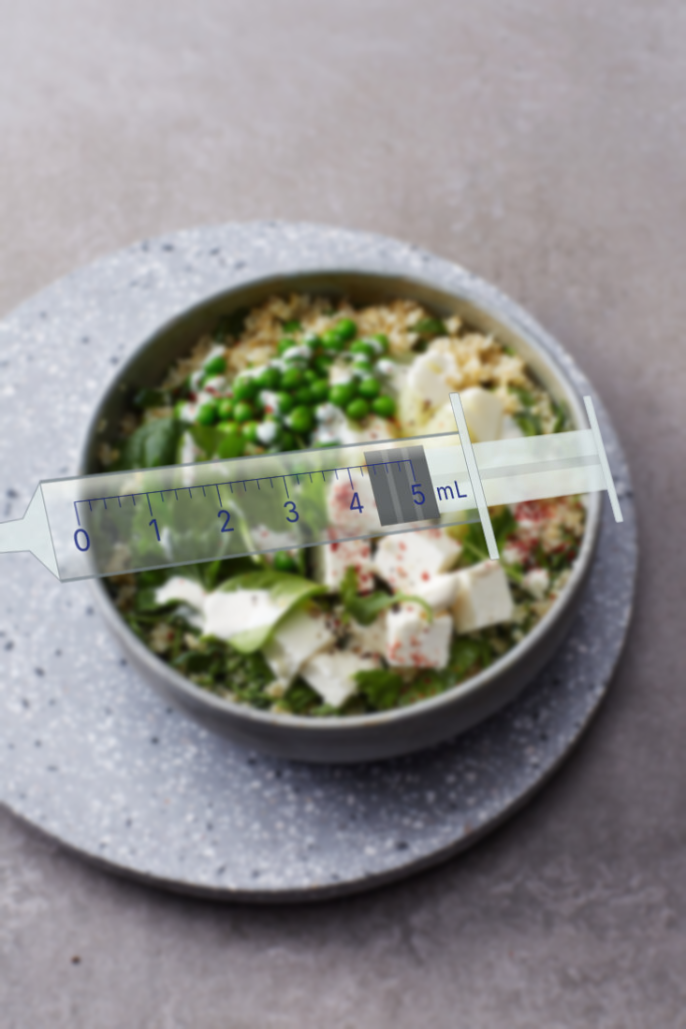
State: 4.3 (mL)
